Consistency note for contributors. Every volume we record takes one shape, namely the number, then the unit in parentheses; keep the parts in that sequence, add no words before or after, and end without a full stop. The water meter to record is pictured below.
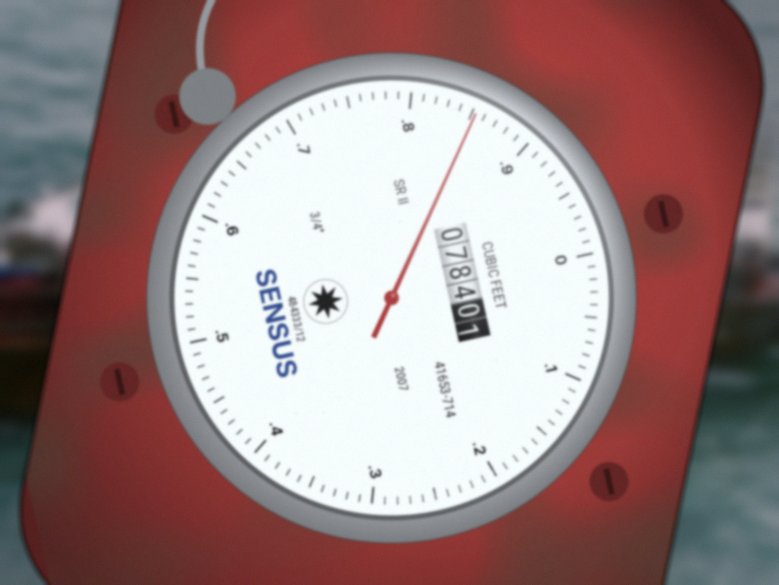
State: 78400.85 (ft³)
